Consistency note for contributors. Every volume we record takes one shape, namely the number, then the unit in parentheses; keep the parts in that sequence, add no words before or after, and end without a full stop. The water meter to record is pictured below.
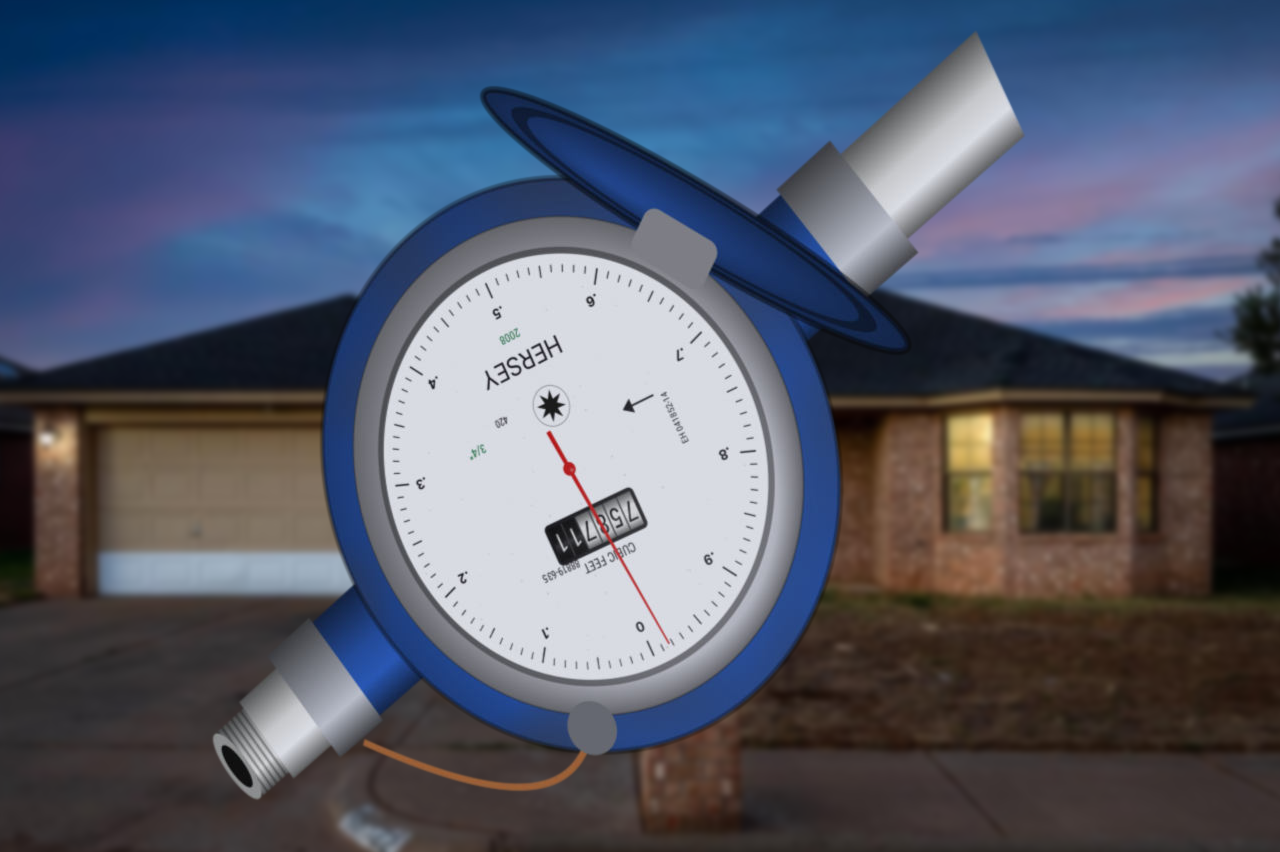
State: 758710.98 (ft³)
